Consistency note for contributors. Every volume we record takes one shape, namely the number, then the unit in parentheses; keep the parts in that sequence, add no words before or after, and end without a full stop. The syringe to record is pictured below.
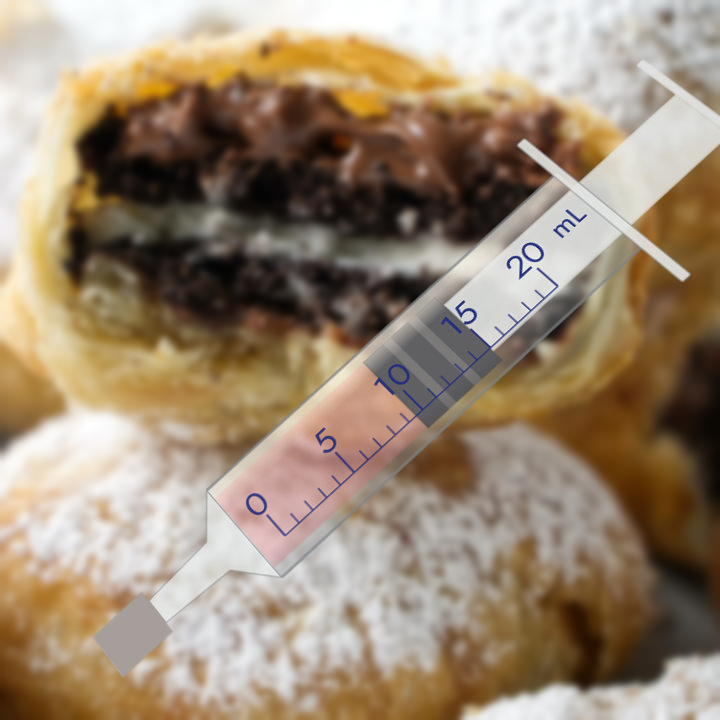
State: 9.5 (mL)
